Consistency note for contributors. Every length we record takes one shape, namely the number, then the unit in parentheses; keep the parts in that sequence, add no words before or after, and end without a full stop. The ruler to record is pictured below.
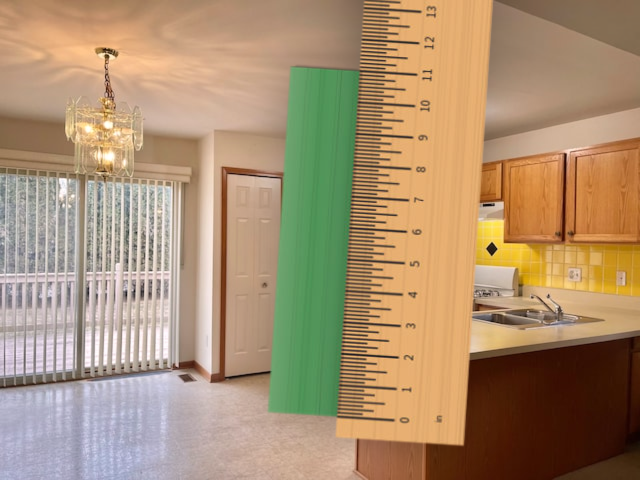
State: 11 (in)
